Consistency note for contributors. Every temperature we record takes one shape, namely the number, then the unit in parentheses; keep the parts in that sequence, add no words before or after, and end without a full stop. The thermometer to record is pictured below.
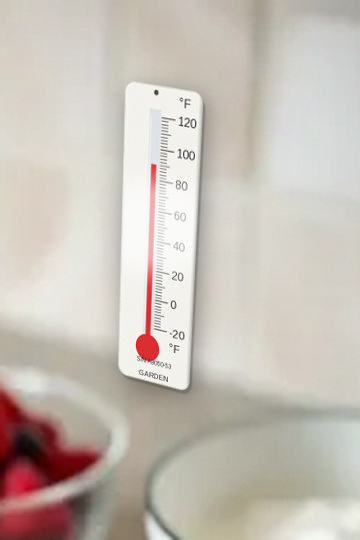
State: 90 (°F)
